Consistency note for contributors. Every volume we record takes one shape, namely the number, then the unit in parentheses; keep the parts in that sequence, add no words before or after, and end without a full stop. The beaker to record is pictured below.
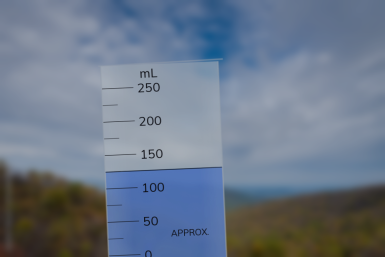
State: 125 (mL)
